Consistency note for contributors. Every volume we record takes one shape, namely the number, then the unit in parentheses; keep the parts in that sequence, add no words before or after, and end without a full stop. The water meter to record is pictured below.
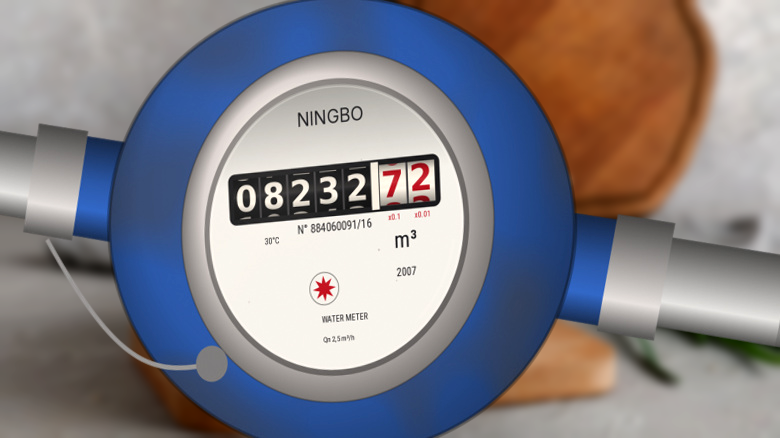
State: 8232.72 (m³)
